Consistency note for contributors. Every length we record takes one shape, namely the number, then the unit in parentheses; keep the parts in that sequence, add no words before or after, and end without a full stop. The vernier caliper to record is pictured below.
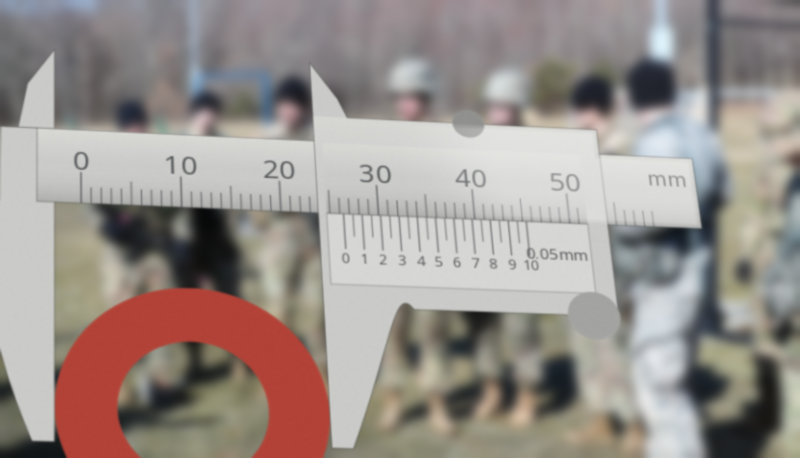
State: 26.4 (mm)
